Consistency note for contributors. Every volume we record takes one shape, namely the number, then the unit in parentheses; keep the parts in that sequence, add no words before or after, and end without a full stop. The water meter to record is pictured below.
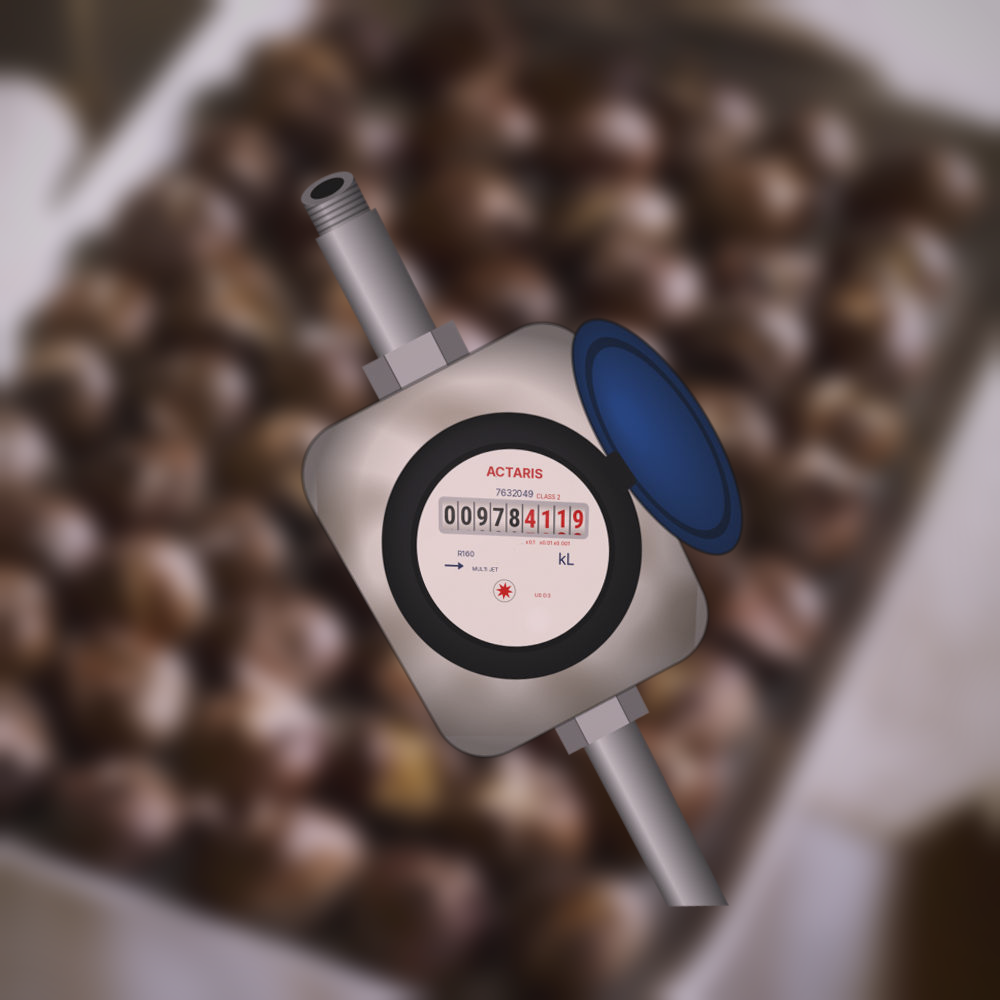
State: 978.4119 (kL)
